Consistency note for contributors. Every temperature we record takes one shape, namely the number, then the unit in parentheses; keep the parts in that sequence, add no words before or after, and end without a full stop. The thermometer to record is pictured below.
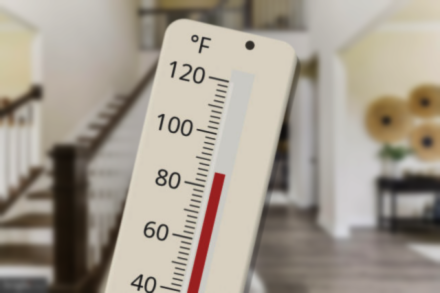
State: 86 (°F)
